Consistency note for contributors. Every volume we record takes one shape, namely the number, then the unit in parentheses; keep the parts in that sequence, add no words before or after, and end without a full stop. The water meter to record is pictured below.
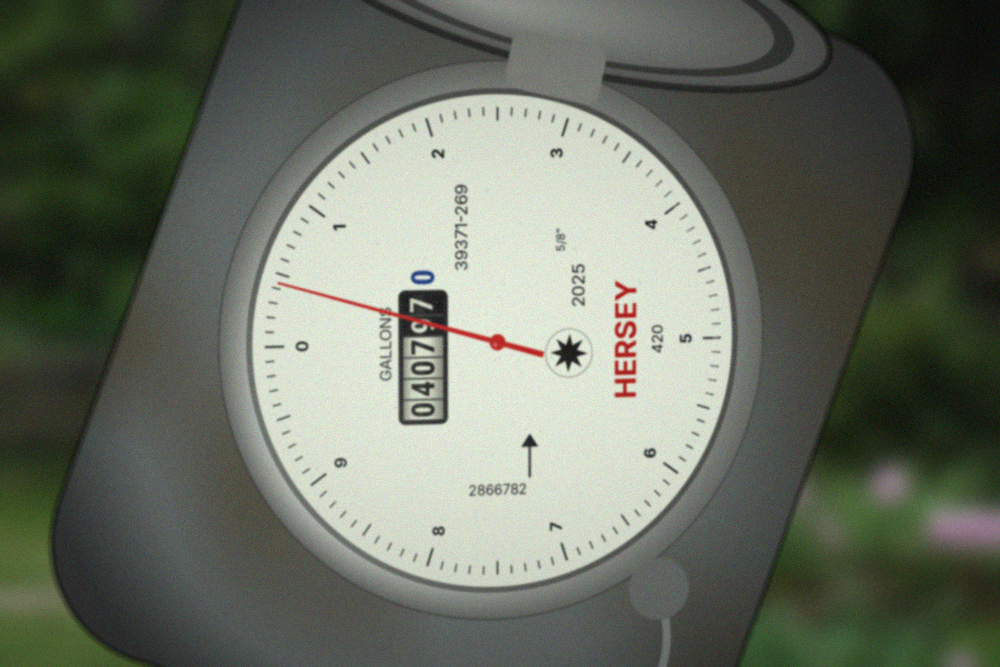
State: 407970.4 (gal)
